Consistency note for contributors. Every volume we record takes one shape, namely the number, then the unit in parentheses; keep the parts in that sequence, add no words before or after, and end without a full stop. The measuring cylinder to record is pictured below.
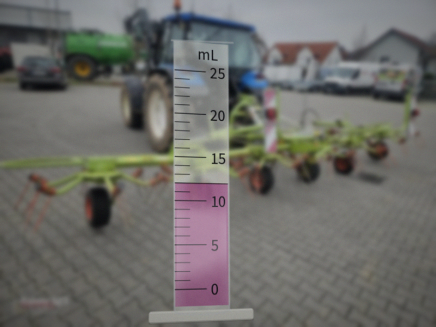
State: 12 (mL)
